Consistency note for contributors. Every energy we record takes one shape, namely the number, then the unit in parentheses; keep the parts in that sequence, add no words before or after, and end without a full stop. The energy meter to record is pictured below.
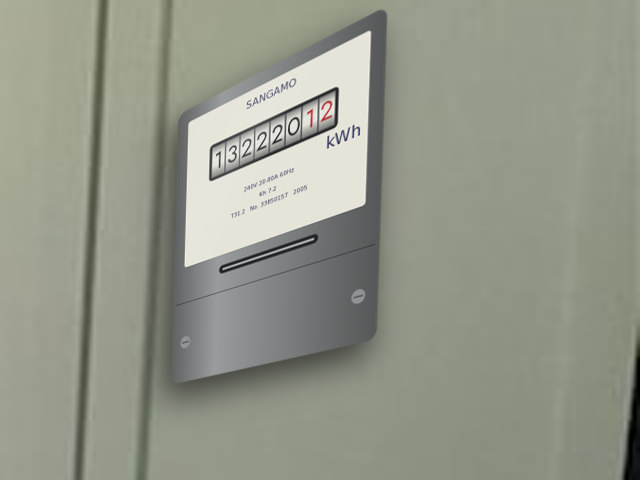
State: 132220.12 (kWh)
